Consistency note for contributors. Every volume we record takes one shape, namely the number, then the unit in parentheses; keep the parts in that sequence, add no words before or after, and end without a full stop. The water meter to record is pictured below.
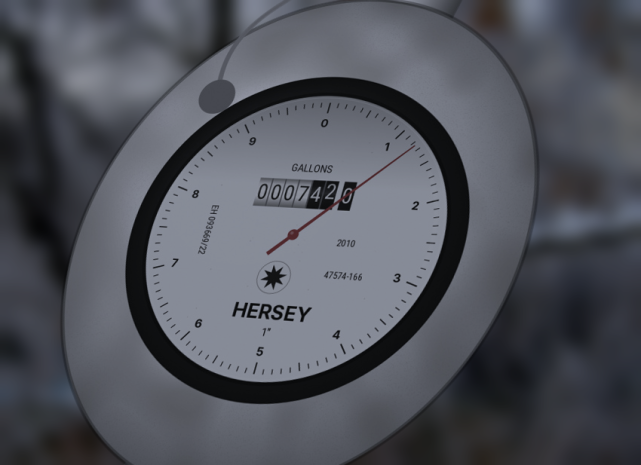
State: 7421.2 (gal)
